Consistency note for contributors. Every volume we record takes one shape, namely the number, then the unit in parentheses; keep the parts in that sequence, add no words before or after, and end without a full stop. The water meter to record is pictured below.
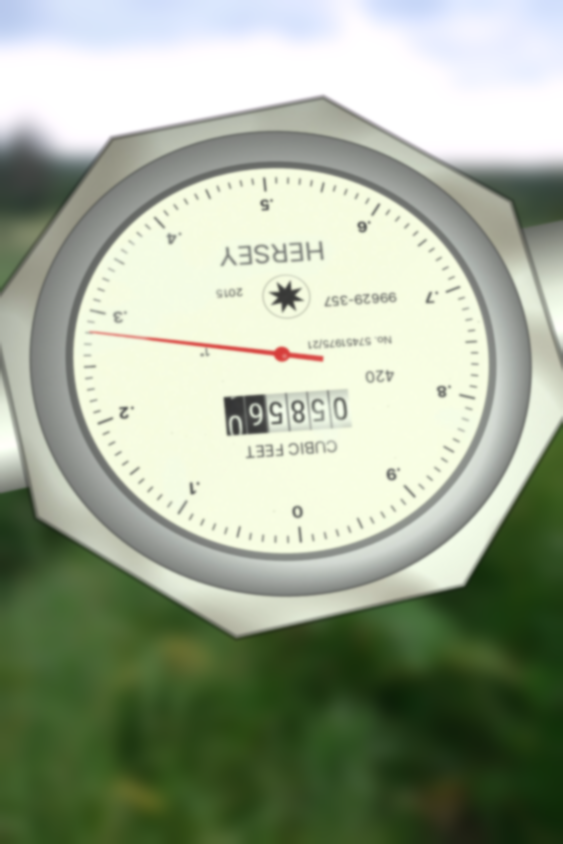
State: 58560.28 (ft³)
